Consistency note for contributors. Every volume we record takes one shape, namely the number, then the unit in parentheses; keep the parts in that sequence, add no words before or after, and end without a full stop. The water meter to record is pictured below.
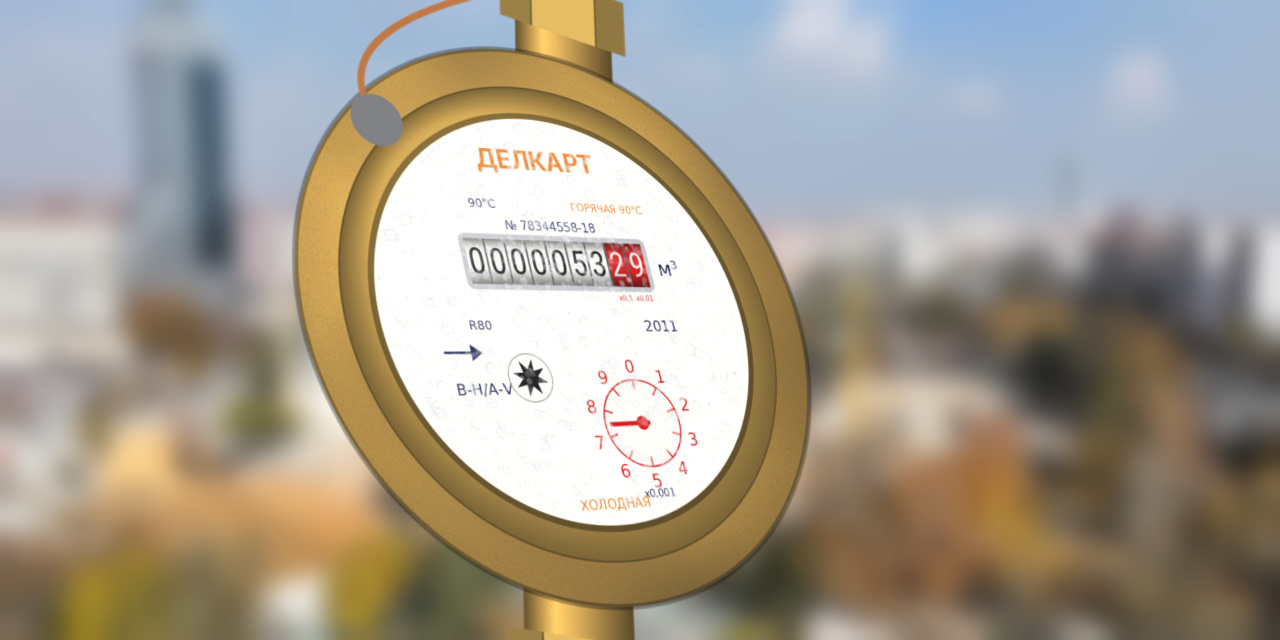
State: 53.297 (m³)
